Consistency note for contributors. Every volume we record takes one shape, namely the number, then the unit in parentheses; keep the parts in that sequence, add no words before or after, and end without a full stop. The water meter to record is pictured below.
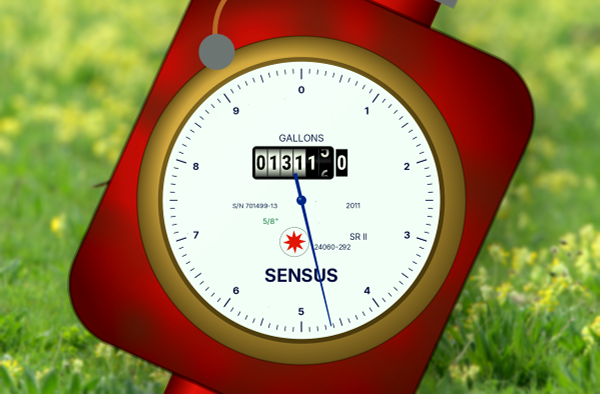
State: 131154.6 (gal)
